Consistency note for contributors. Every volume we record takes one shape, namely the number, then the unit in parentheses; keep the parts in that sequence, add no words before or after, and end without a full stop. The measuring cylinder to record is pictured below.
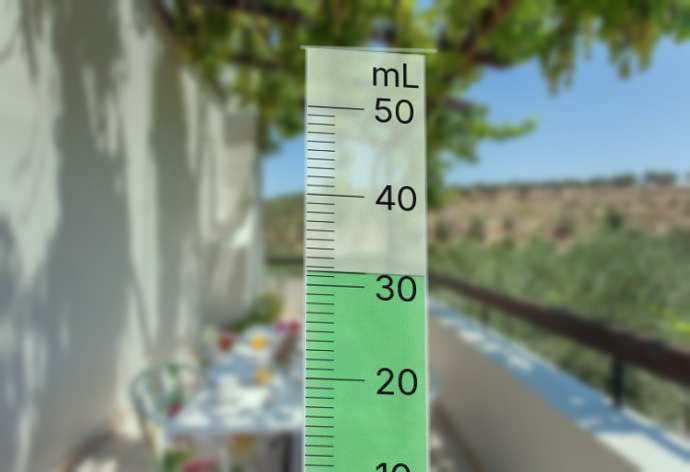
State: 31.5 (mL)
